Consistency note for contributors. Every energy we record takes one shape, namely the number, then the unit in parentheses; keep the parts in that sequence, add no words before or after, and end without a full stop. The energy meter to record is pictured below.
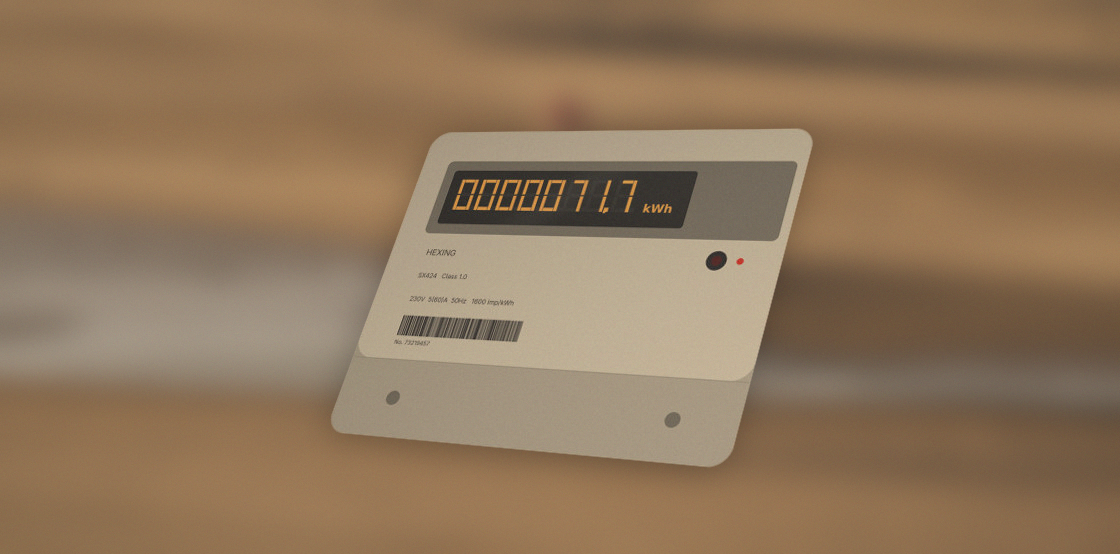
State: 71.7 (kWh)
